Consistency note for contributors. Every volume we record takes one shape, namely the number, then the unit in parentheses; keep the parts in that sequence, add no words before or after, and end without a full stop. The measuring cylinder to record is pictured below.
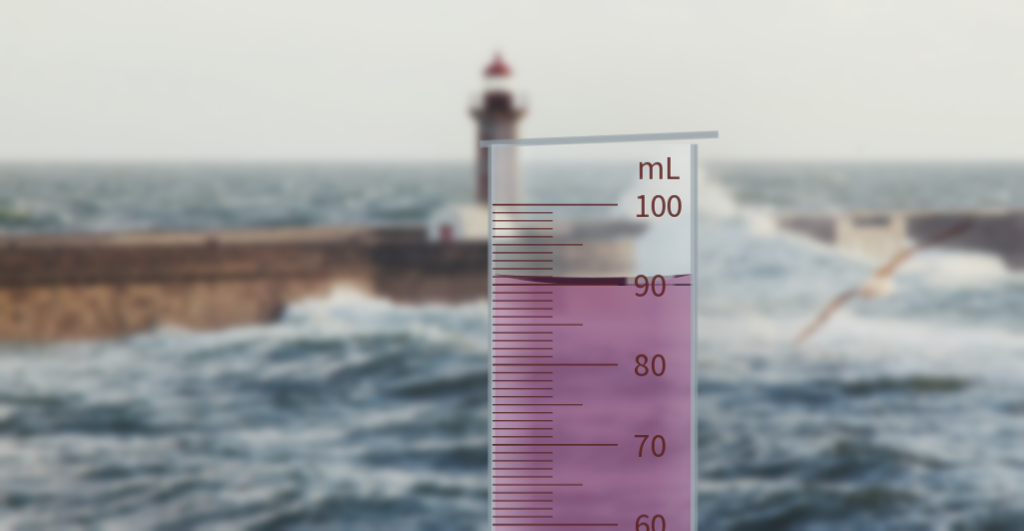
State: 90 (mL)
